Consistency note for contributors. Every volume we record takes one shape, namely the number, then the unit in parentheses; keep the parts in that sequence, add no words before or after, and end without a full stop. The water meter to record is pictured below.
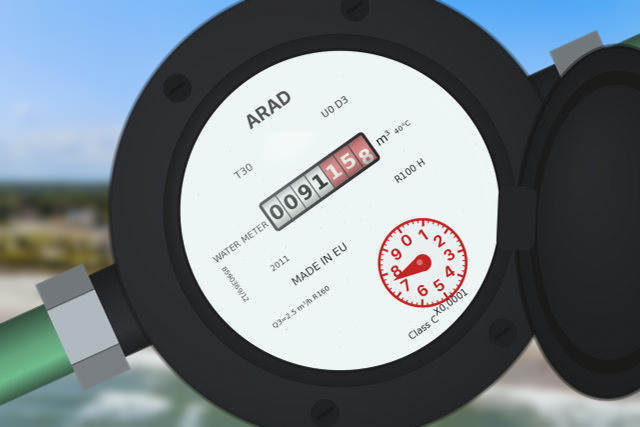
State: 91.1577 (m³)
